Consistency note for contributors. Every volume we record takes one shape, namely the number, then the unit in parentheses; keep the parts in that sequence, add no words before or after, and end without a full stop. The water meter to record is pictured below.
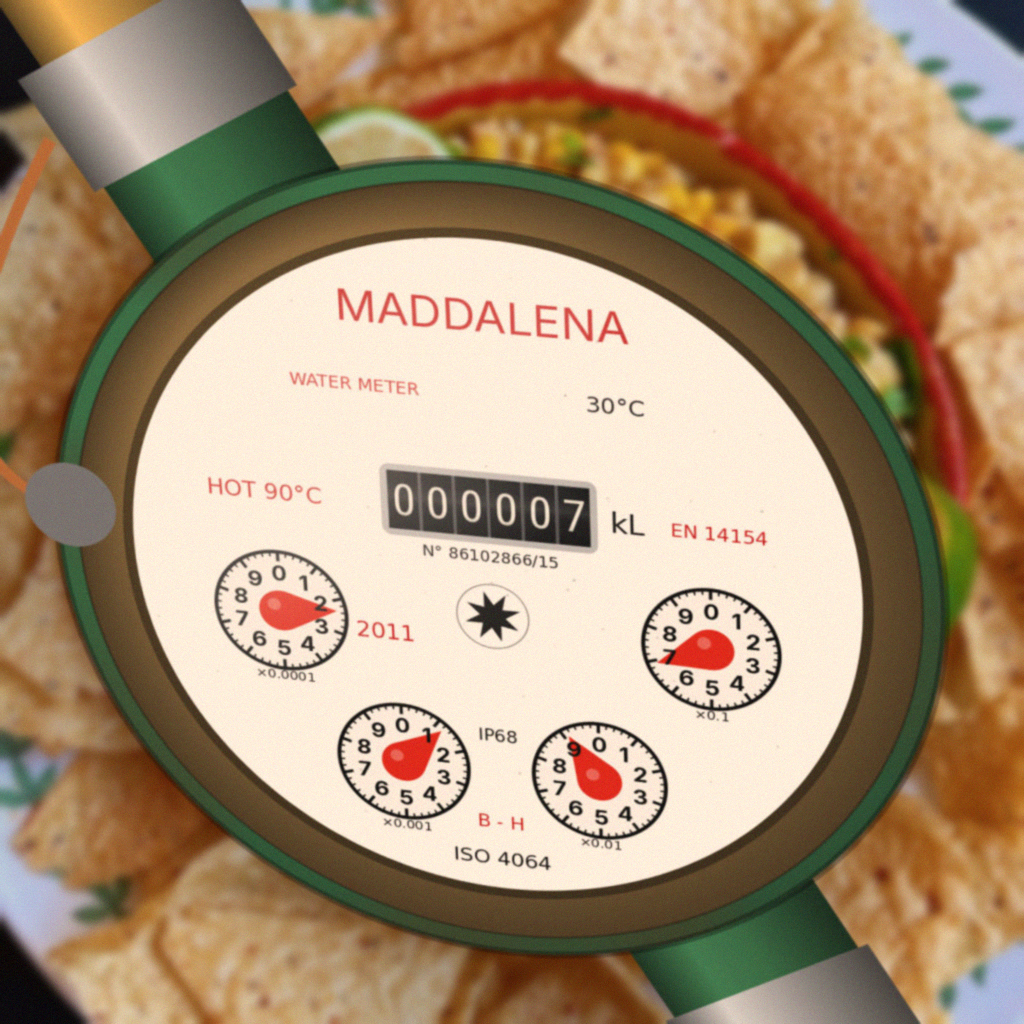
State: 7.6912 (kL)
